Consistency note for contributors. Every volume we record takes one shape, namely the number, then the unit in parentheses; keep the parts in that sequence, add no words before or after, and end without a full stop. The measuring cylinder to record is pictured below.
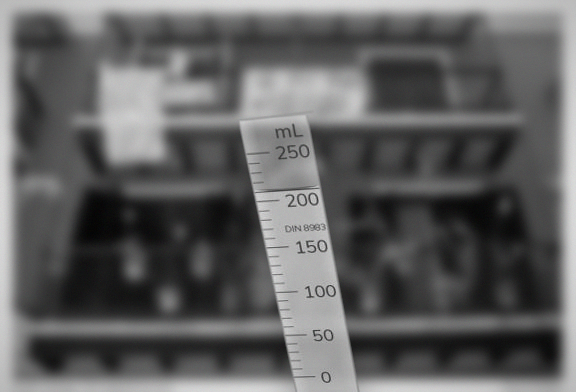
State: 210 (mL)
